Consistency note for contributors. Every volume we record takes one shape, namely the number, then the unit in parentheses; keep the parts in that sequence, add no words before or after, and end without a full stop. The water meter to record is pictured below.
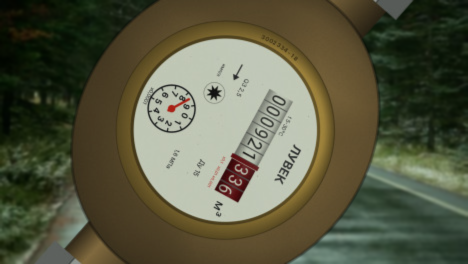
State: 921.3358 (m³)
